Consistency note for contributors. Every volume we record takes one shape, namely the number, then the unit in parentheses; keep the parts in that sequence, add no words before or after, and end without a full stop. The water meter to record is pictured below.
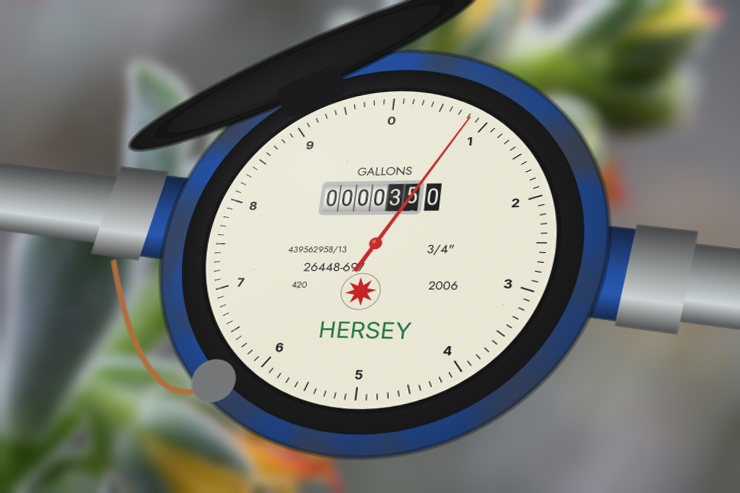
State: 350.8 (gal)
